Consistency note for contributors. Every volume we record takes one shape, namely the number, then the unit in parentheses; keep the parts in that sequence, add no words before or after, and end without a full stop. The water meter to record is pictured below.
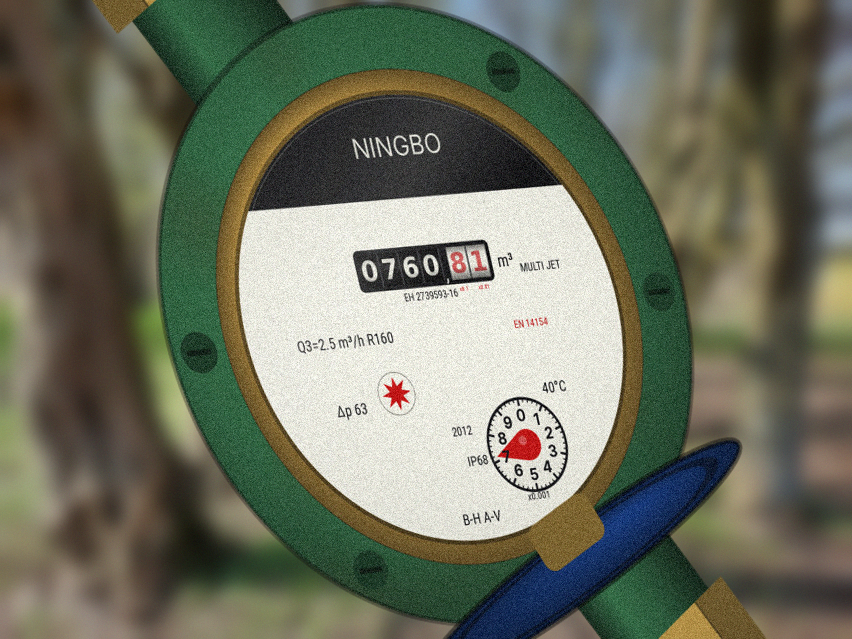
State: 760.817 (m³)
